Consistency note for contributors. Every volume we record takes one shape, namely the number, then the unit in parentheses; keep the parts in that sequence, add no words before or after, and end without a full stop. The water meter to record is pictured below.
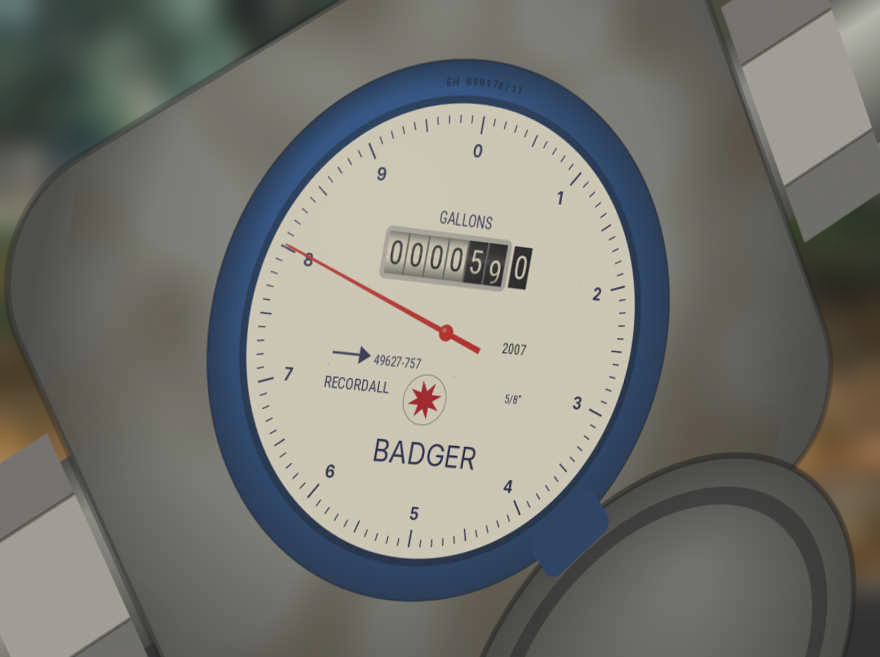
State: 588.0 (gal)
